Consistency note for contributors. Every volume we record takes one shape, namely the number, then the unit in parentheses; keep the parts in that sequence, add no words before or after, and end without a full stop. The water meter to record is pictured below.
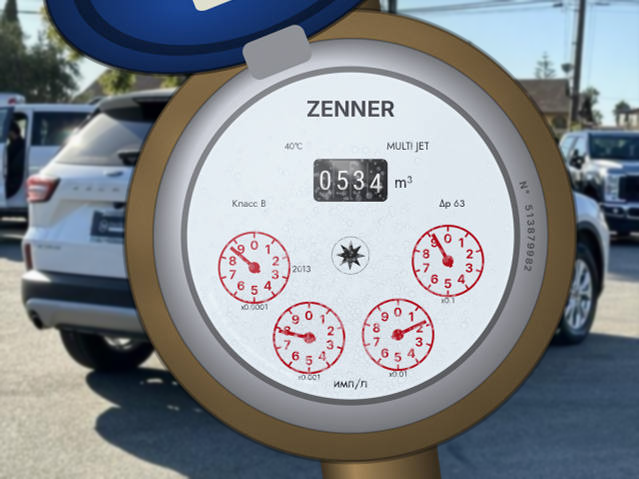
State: 533.9178 (m³)
